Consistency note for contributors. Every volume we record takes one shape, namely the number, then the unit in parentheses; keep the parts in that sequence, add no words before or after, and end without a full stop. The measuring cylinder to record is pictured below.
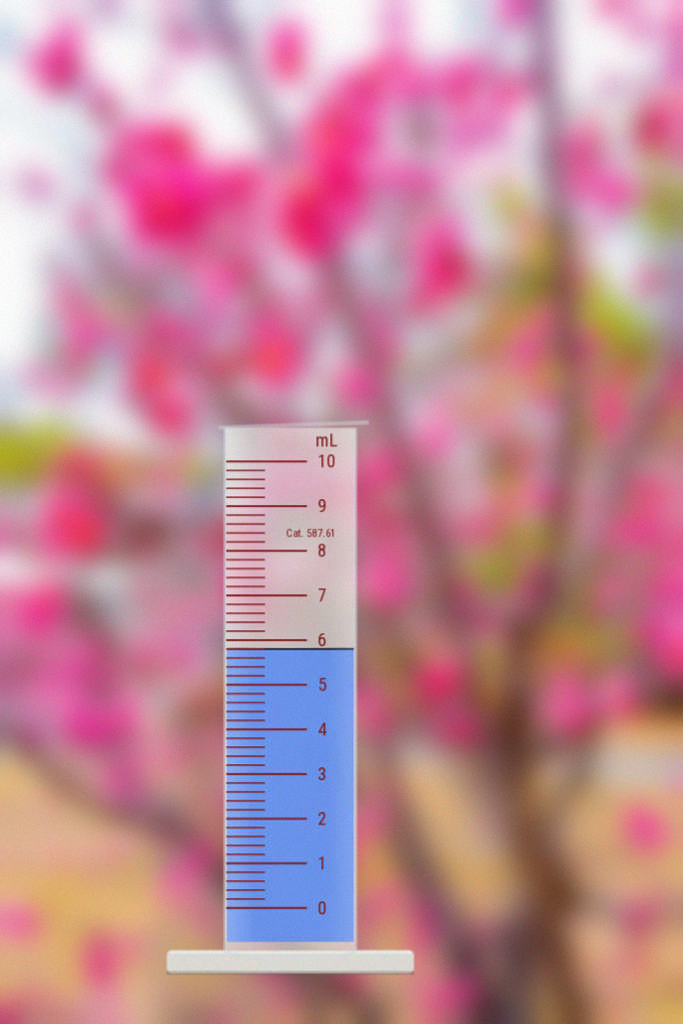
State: 5.8 (mL)
